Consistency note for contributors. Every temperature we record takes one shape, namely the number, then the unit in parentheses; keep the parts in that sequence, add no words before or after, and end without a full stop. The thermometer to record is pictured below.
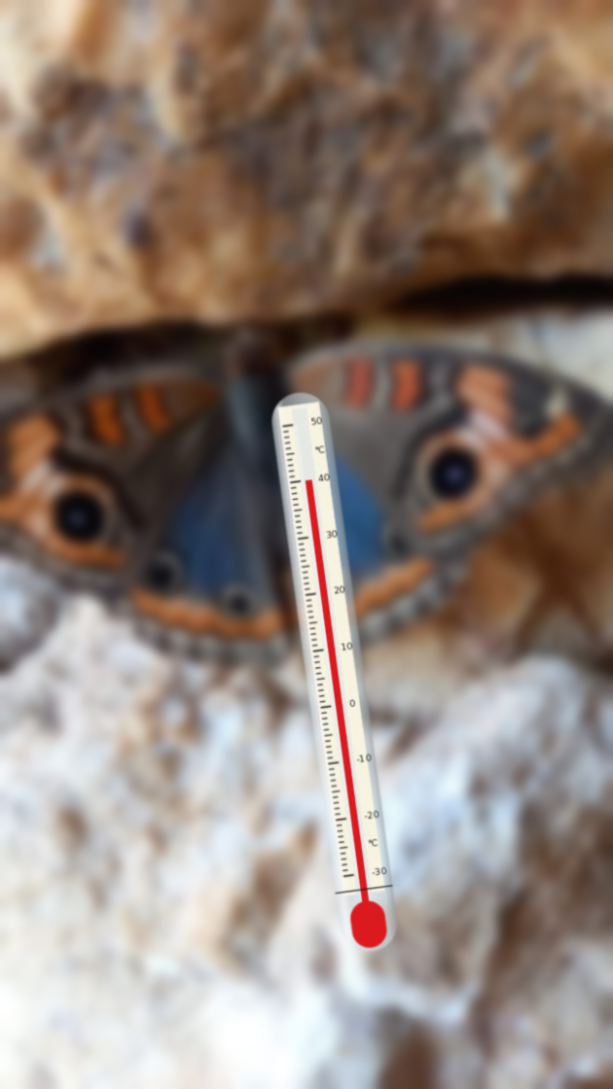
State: 40 (°C)
